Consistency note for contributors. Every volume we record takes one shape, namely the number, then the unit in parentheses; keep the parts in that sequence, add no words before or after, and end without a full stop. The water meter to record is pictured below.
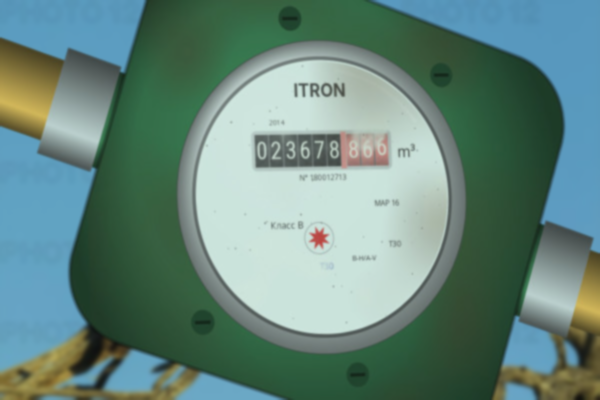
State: 23678.866 (m³)
